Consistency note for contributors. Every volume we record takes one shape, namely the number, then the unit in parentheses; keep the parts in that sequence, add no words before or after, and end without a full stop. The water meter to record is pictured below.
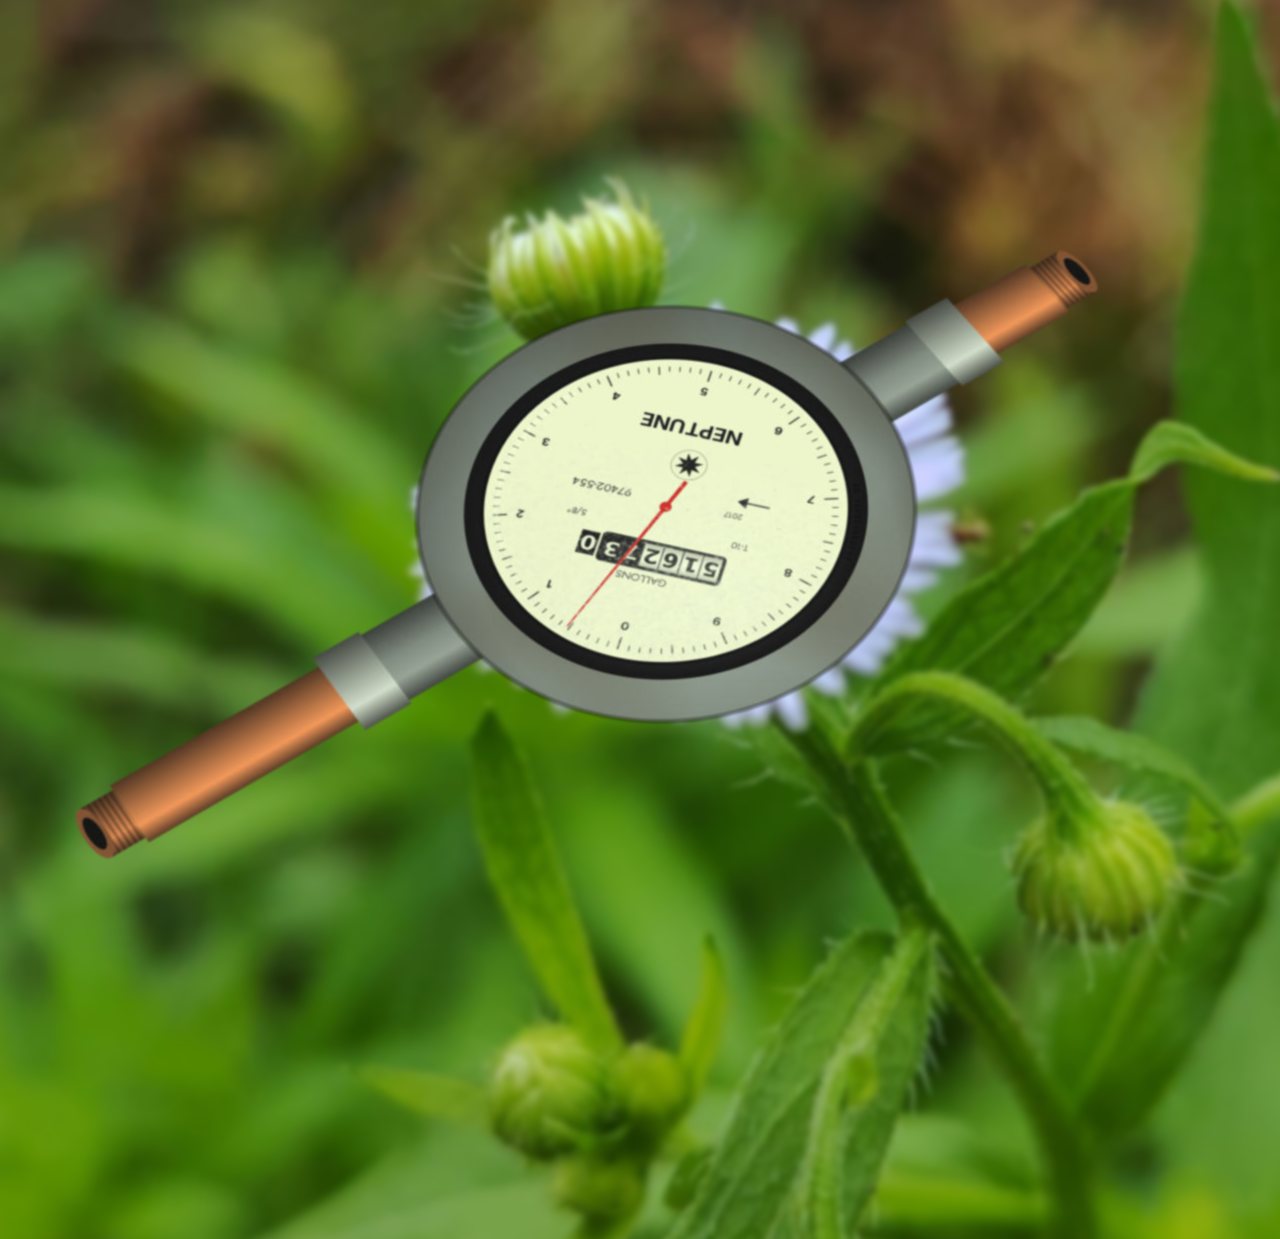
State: 5162730.5 (gal)
